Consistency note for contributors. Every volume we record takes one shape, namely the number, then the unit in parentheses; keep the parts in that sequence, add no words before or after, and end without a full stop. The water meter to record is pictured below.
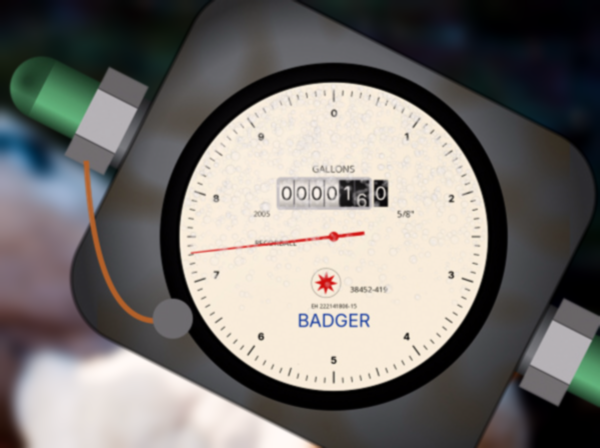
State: 157.3 (gal)
